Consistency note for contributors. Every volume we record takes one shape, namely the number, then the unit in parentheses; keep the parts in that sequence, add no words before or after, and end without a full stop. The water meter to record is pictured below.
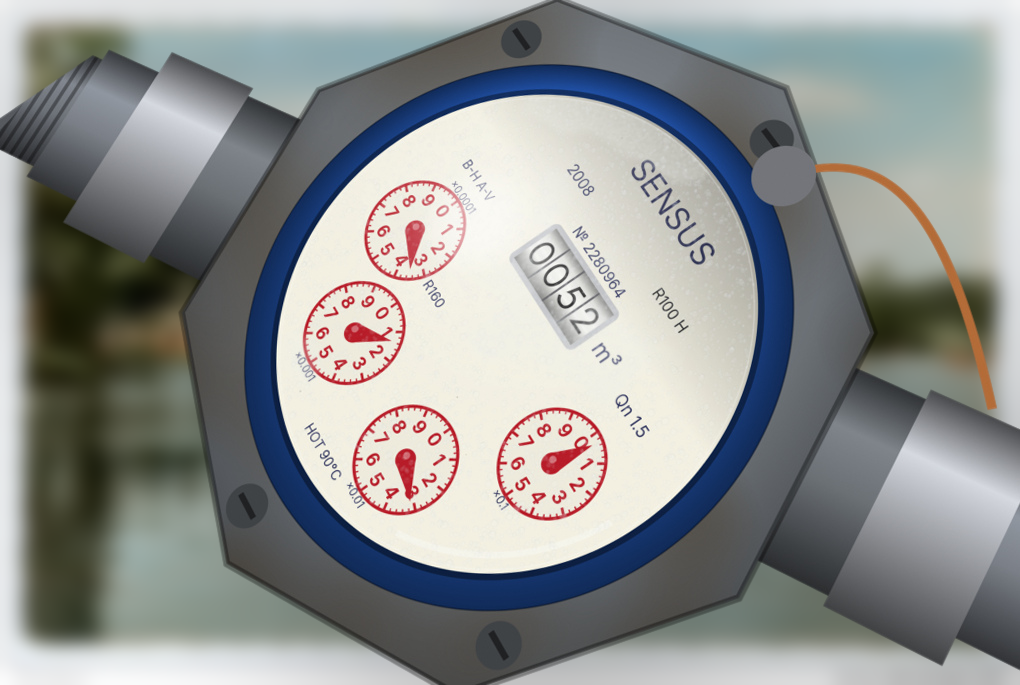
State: 52.0313 (m³)
